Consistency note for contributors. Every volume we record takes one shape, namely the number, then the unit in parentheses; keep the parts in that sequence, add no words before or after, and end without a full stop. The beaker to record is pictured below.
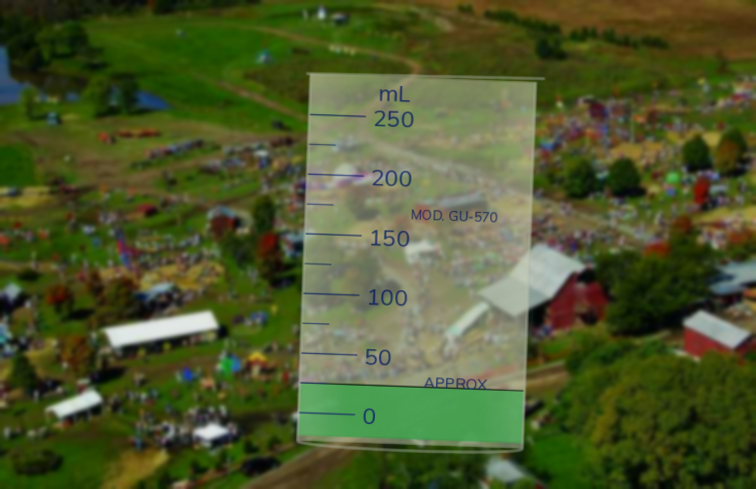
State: 25 (mL)
